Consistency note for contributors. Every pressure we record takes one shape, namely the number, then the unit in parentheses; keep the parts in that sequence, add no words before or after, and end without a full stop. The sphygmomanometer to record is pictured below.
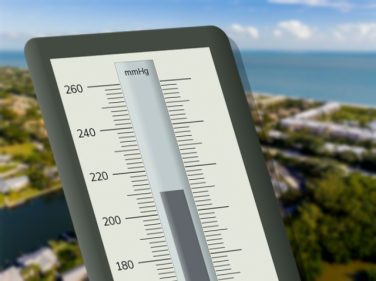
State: 210 (mmHg)
